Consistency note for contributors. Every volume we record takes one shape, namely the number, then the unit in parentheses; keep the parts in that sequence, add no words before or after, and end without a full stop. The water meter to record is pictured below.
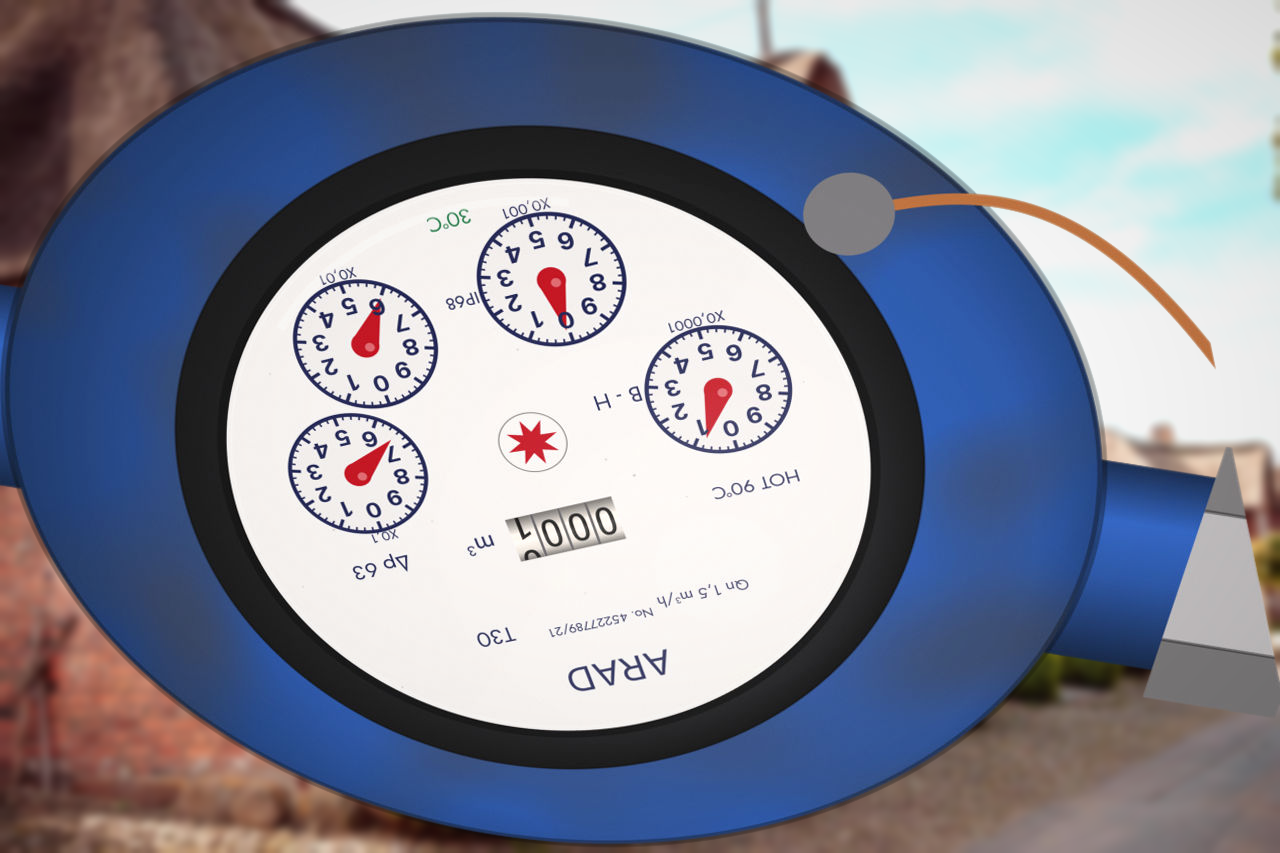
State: 0.6600 (m³)
